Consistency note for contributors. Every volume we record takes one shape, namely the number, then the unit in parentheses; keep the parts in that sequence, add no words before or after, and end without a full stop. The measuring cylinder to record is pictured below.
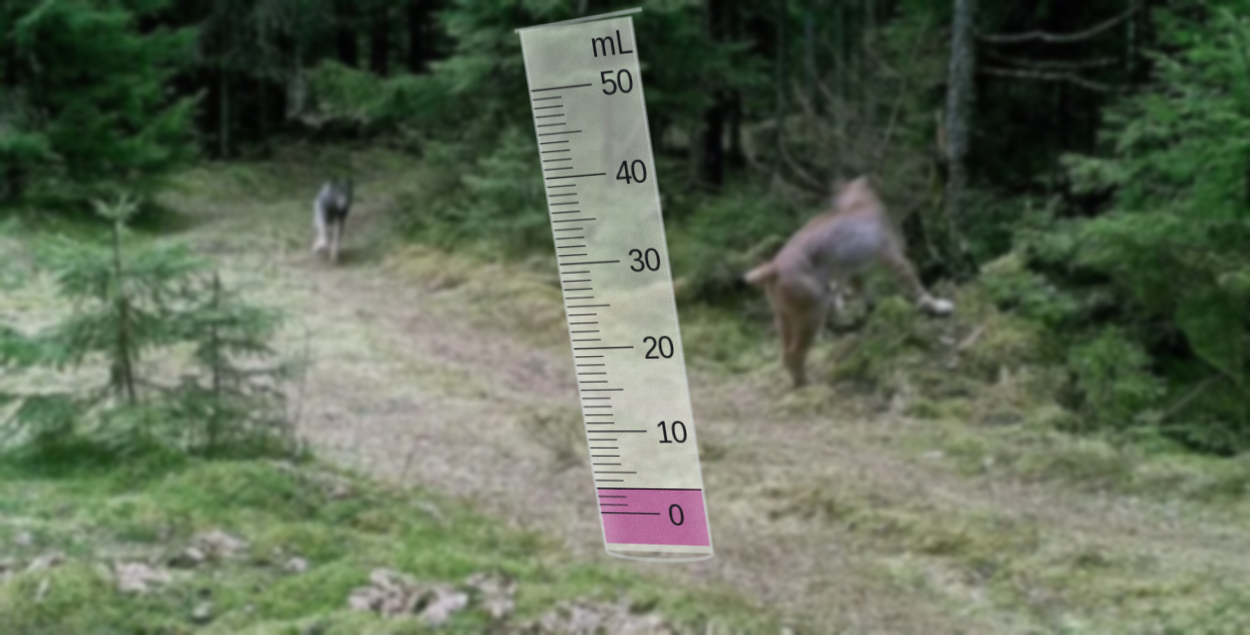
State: 3 (mL)
